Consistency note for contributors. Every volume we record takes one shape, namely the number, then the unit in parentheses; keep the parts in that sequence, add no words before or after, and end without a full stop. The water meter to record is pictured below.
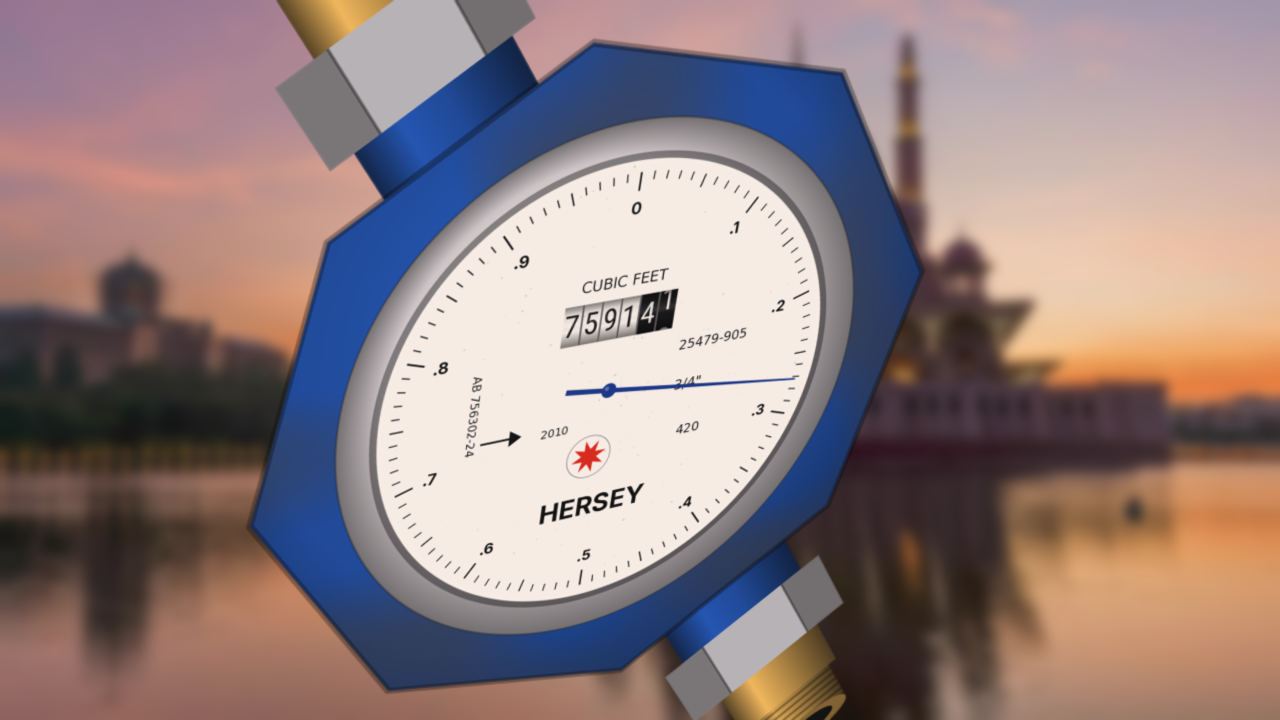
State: 759141.27 (ft³)
